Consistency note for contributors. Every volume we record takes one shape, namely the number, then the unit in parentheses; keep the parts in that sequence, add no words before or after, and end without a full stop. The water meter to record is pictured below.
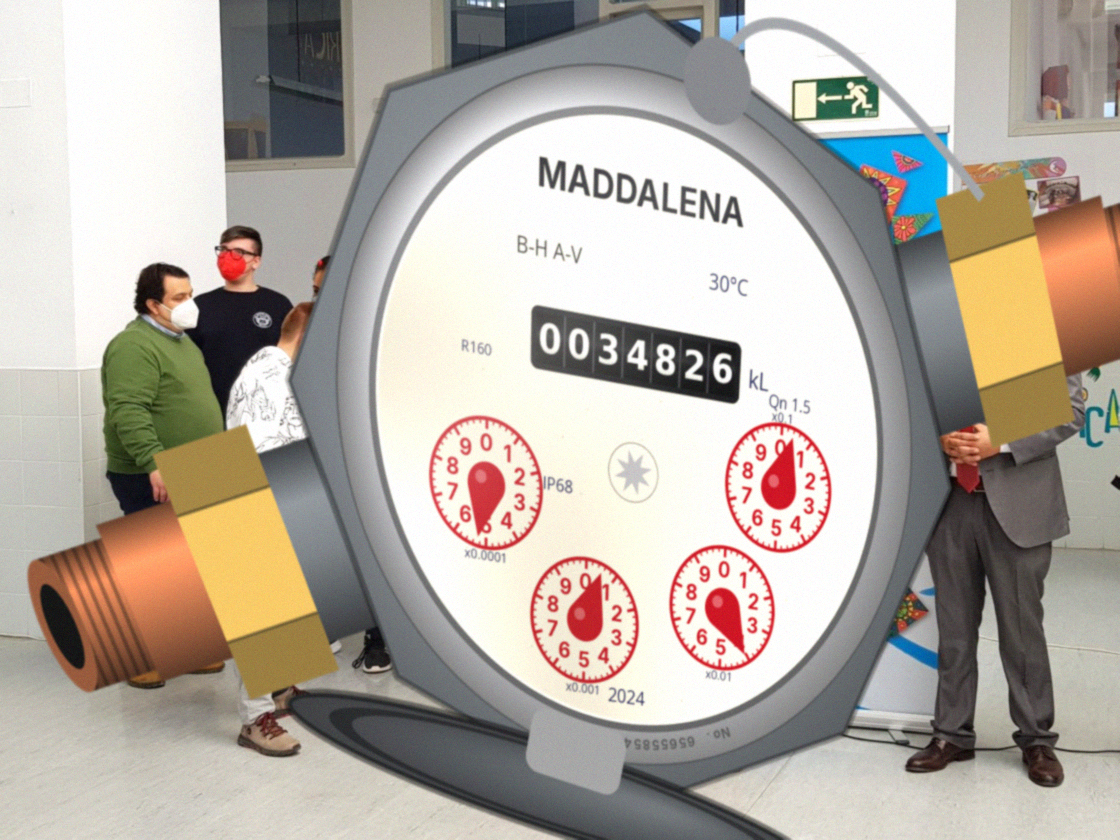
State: 34826.0405 (kL)
